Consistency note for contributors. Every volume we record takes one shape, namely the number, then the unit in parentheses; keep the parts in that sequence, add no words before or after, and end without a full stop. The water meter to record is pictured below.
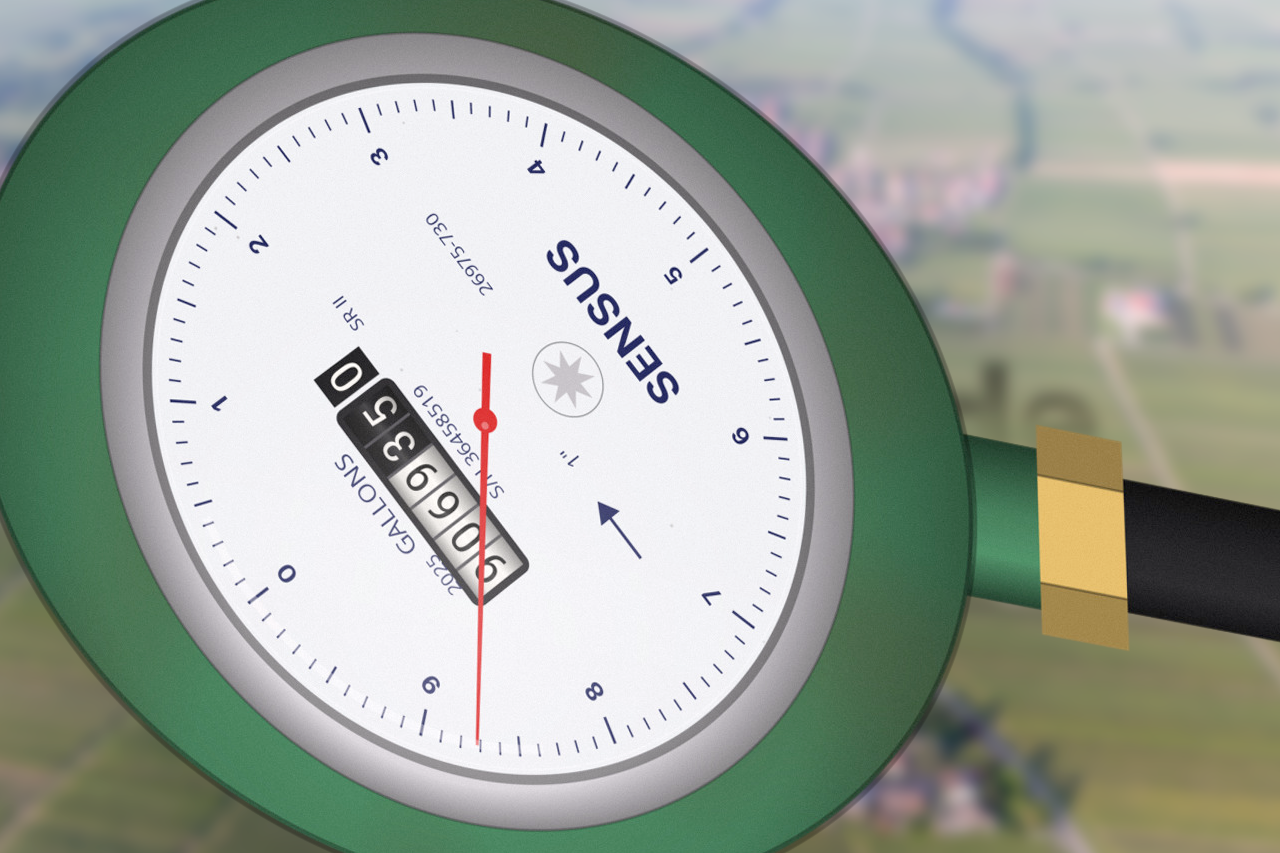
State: 9069348.7 (gal)
